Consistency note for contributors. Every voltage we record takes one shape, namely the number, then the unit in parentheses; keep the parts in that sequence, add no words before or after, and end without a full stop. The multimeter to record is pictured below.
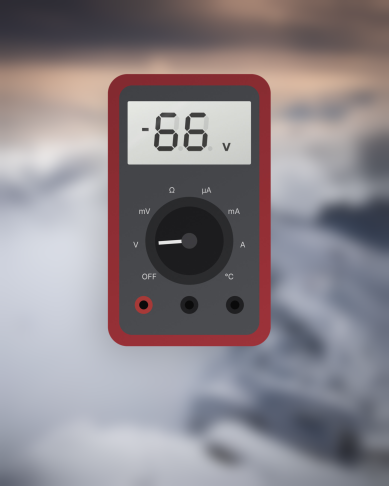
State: -66 (V)
